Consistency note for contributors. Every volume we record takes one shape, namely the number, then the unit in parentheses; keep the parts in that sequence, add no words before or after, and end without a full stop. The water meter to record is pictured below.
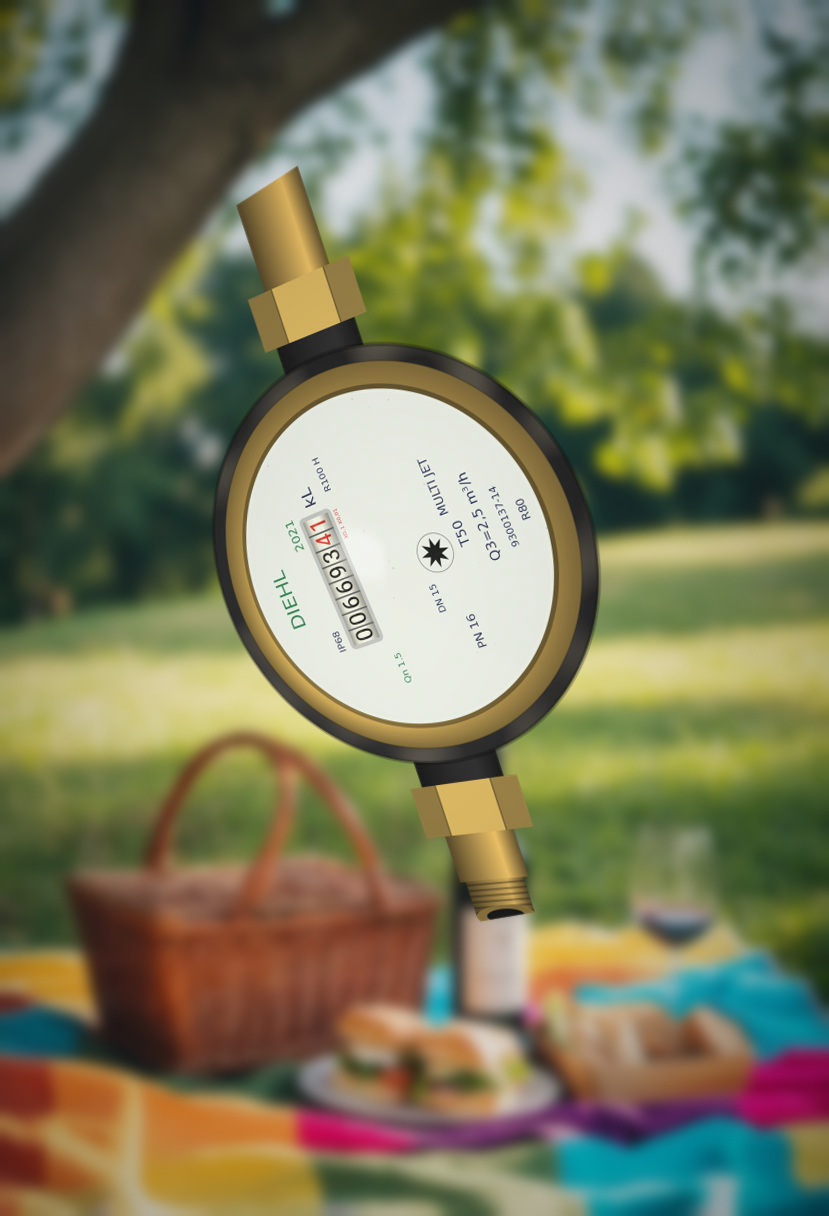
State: 6693.41 (kL)
